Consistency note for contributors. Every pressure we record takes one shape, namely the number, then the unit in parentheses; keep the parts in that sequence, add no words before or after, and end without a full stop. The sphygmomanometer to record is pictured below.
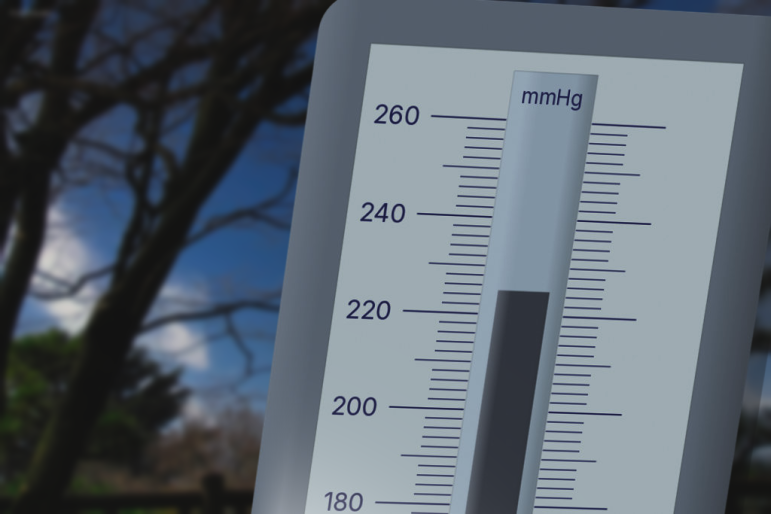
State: 225 (mmHg)
